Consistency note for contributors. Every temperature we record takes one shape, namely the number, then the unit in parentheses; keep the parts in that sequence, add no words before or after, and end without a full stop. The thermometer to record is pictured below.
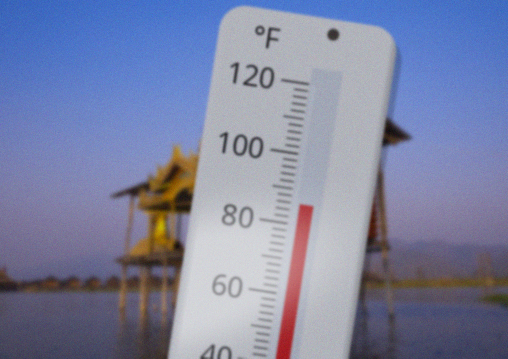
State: 86 (°F)
